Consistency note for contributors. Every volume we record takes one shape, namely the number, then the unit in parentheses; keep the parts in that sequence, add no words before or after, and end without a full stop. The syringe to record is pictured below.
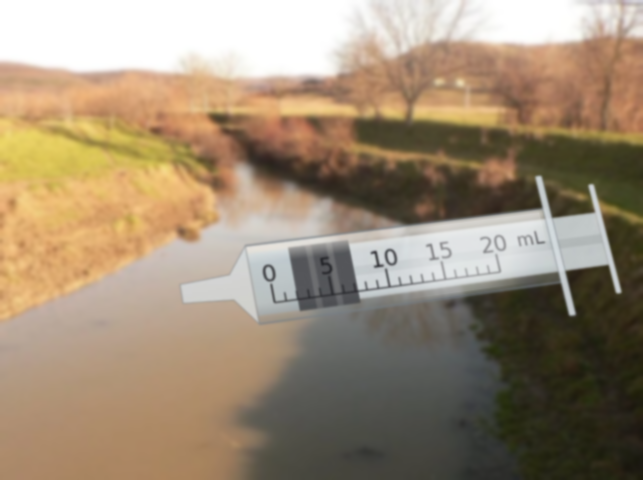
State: 2 (mL)
